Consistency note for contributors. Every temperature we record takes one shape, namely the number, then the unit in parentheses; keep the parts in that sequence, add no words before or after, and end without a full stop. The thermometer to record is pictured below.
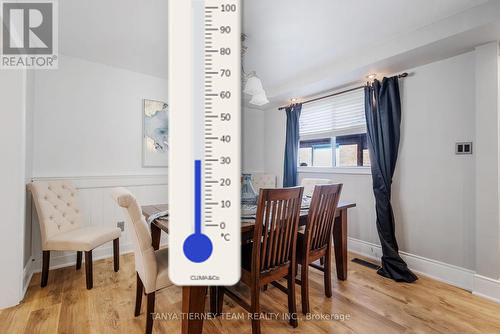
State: 30 (°C)
